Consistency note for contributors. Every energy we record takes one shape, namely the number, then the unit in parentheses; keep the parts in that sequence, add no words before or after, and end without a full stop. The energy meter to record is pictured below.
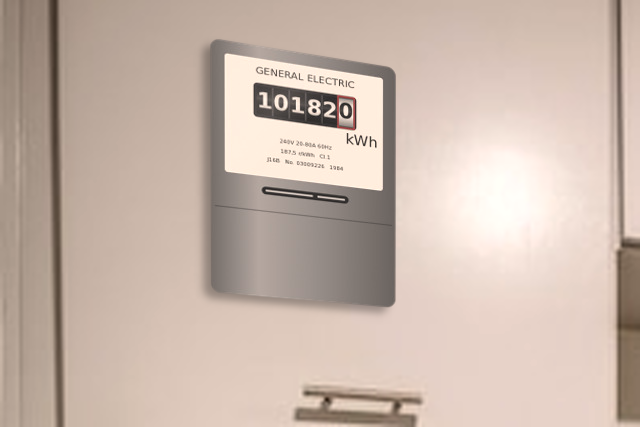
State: 10182.0 (kWh)
